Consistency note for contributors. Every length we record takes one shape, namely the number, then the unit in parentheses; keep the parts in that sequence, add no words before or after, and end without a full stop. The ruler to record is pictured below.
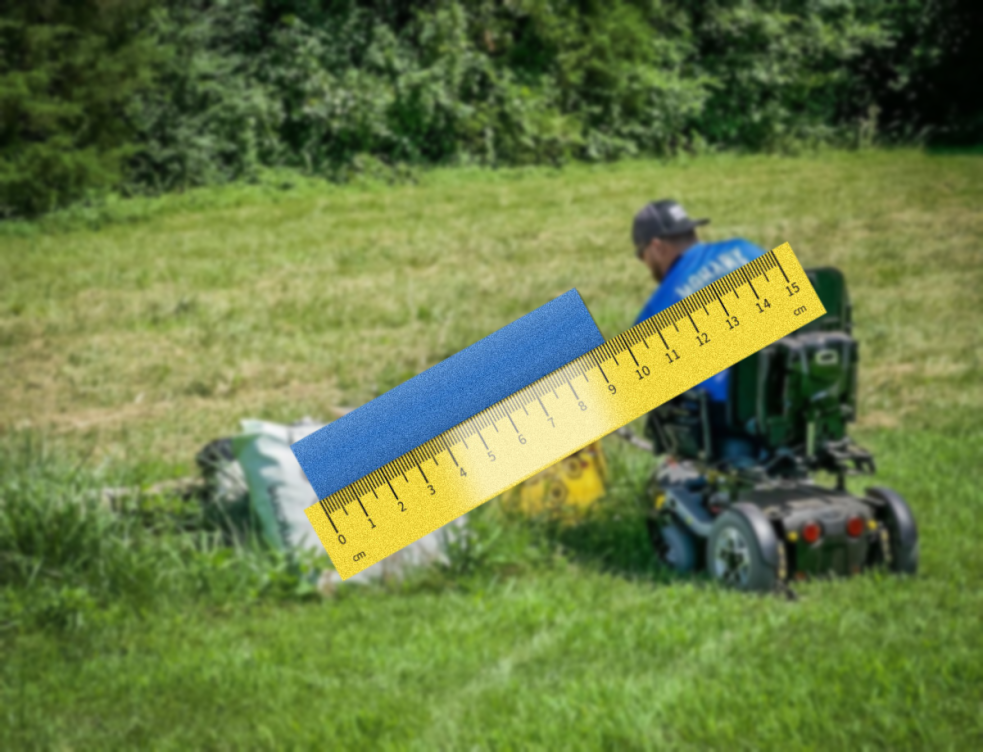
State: 9.5 (cm)
